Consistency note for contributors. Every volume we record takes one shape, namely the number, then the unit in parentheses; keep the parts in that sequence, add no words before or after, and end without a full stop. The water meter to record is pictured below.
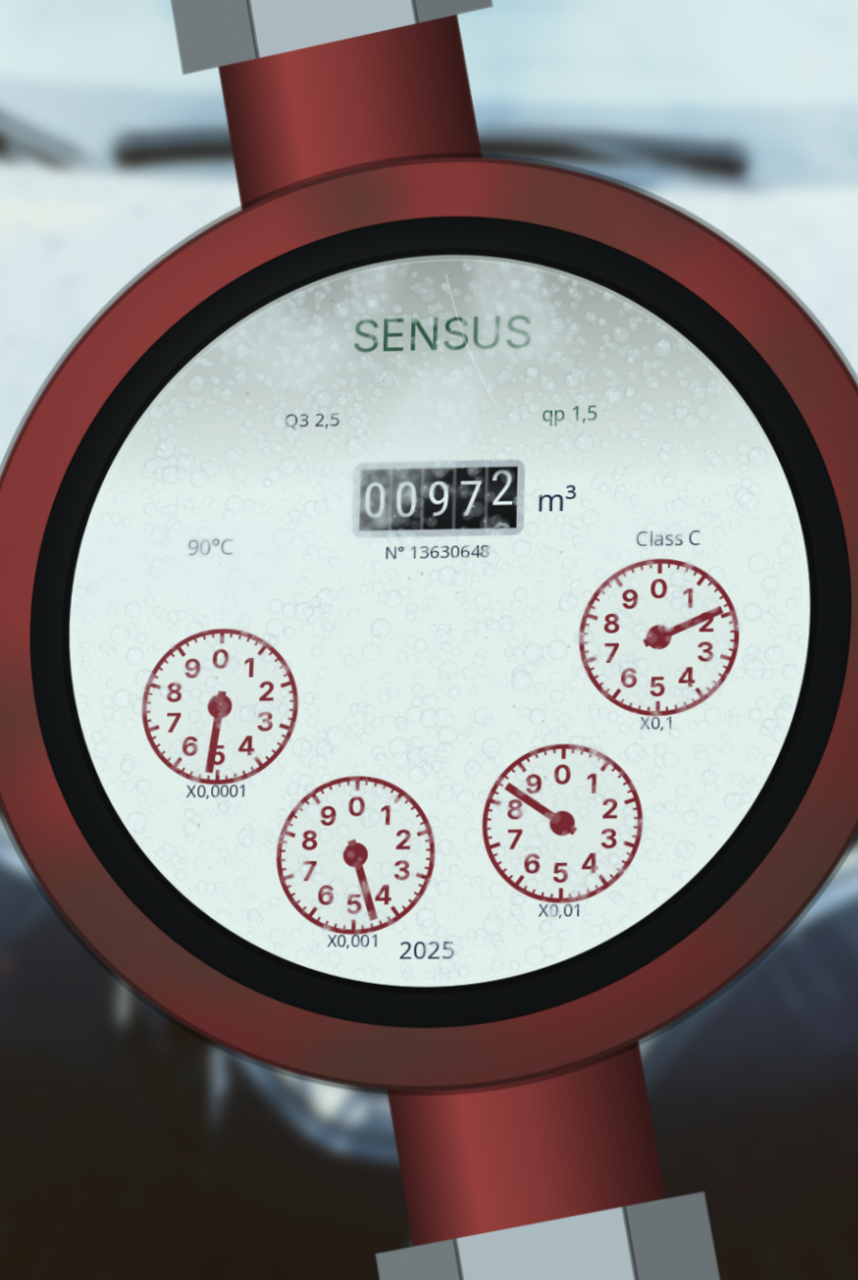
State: 972.1845 (m³)
